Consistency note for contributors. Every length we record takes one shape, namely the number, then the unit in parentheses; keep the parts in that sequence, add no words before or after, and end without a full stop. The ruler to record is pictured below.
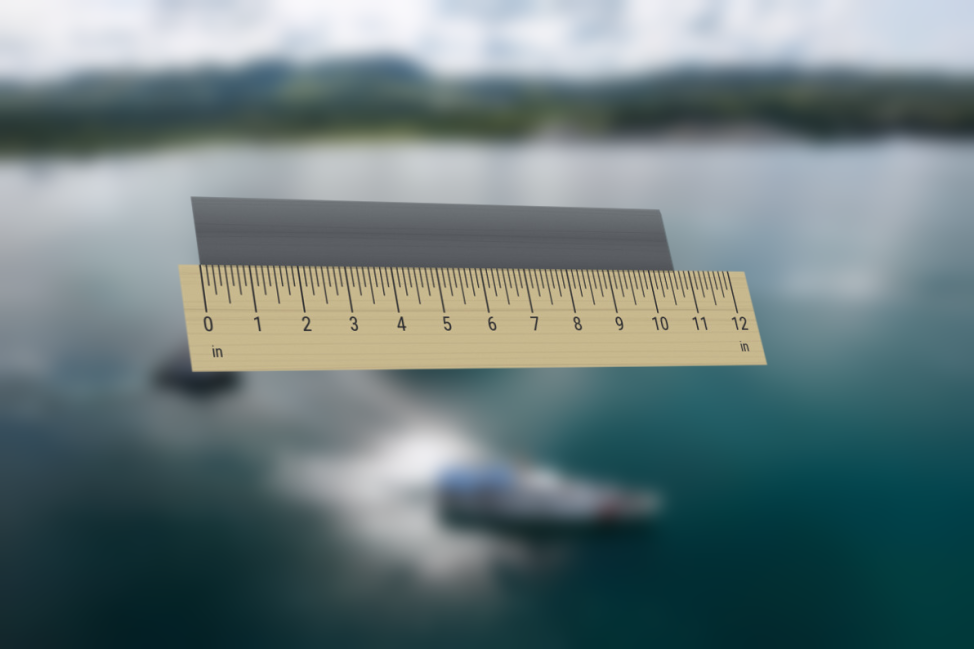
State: 10.625 (in)
